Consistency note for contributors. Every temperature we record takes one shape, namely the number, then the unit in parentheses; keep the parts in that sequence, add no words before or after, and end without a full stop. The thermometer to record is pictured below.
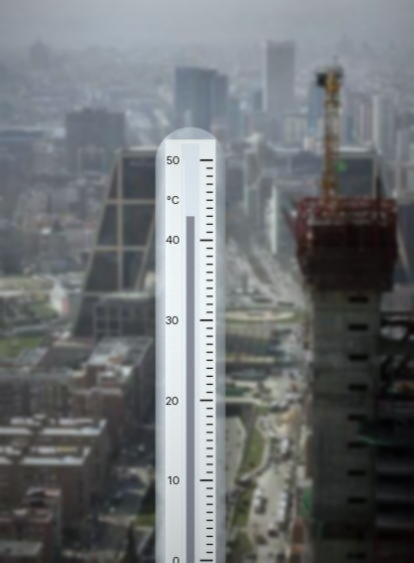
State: 43 (°C)
